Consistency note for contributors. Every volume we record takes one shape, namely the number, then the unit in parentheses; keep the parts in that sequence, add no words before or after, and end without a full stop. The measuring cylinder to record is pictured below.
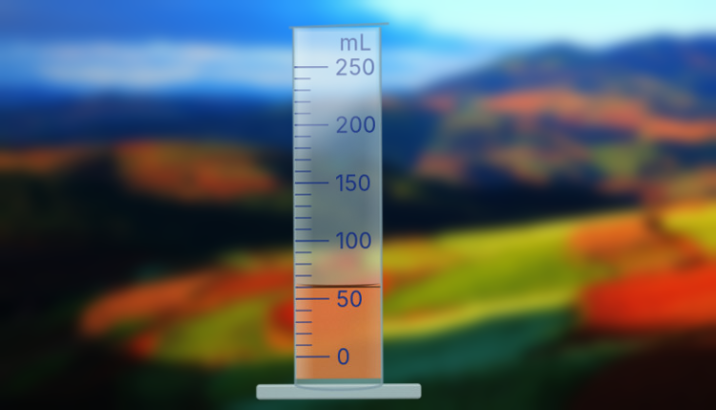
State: 60 (mL)
